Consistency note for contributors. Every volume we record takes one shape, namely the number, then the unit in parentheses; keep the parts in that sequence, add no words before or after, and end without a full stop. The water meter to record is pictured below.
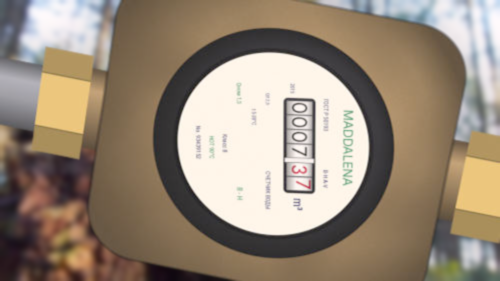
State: 7.37 (m³)
